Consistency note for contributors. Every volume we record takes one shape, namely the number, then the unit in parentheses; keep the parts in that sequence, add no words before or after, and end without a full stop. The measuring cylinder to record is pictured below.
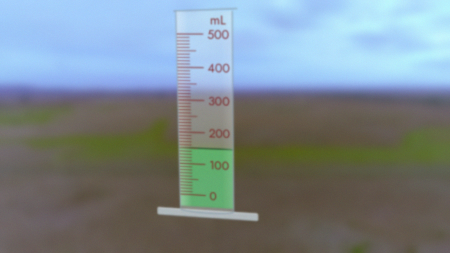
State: 150 (mL)
